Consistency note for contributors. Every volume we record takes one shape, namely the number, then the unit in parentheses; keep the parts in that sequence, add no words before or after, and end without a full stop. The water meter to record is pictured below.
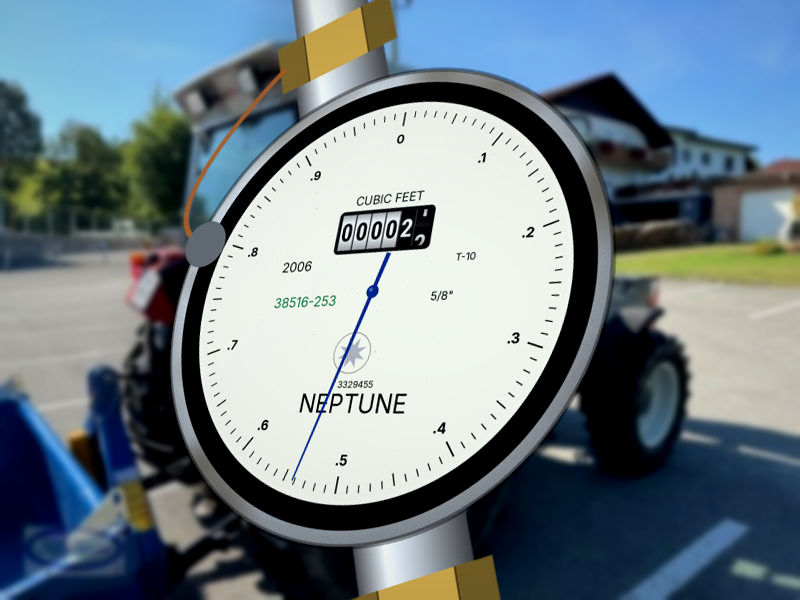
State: 21.54 (ft³)
